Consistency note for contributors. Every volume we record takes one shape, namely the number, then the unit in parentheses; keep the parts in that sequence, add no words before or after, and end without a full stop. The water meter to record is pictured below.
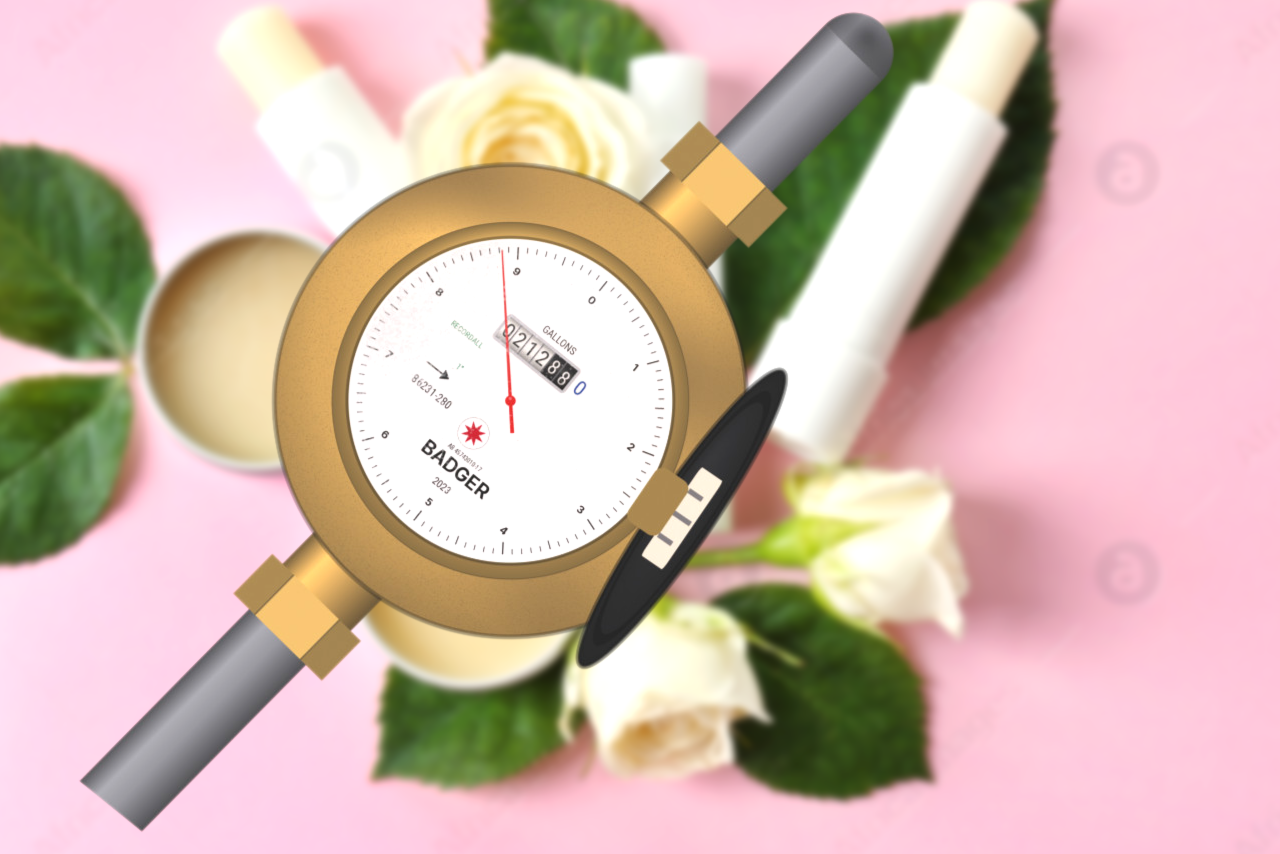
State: 212878.8 (gal)
